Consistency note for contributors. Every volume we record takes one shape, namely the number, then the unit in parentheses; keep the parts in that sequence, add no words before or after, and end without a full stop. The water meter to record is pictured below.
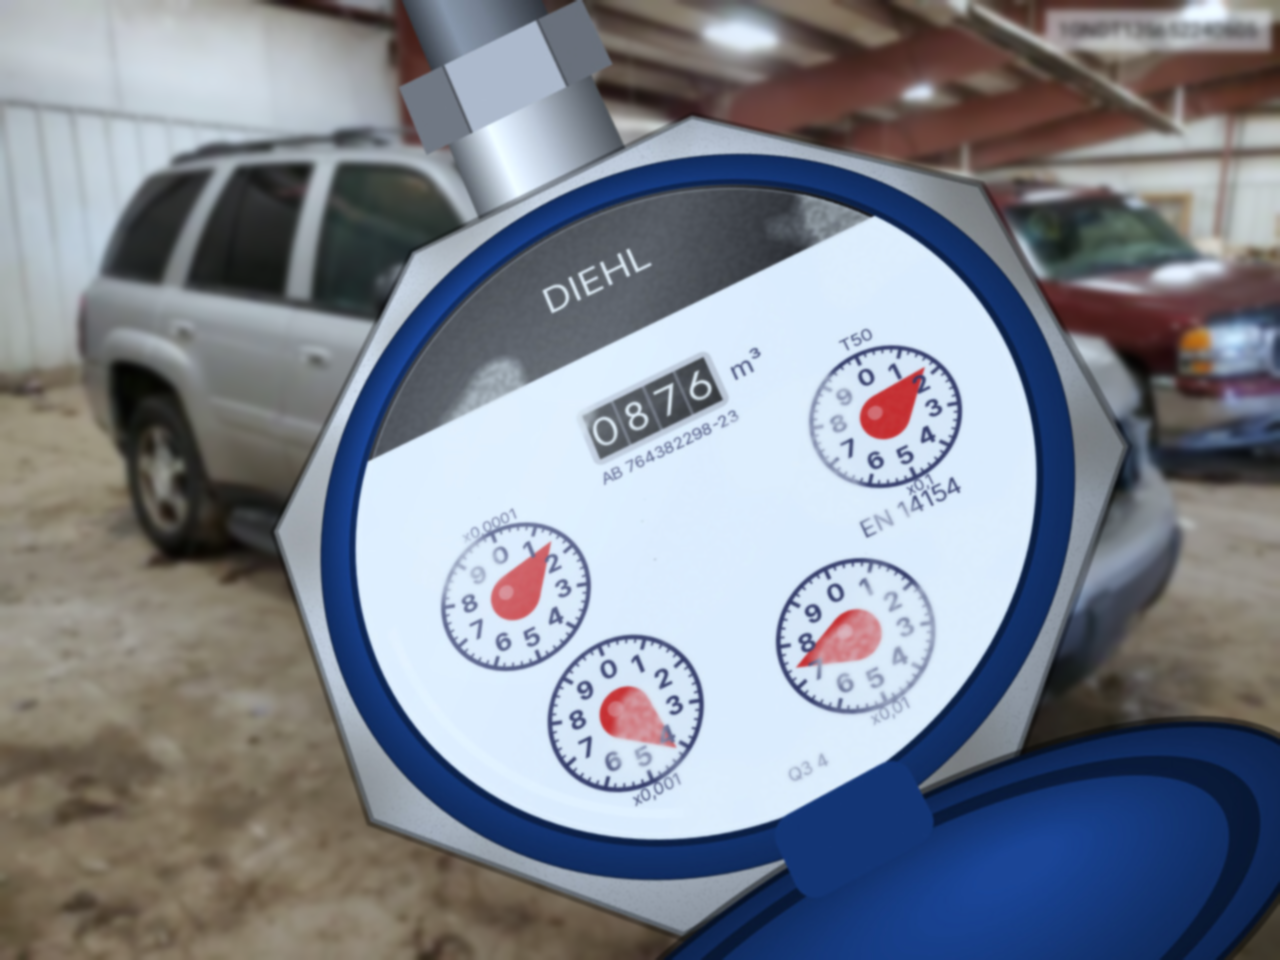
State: 876.1741 (m³)
